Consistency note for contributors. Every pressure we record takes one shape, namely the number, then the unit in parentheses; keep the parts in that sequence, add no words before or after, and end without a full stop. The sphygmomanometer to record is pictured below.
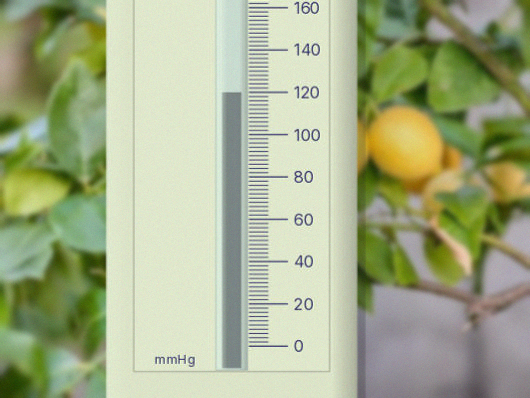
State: 120 (mmHg)
